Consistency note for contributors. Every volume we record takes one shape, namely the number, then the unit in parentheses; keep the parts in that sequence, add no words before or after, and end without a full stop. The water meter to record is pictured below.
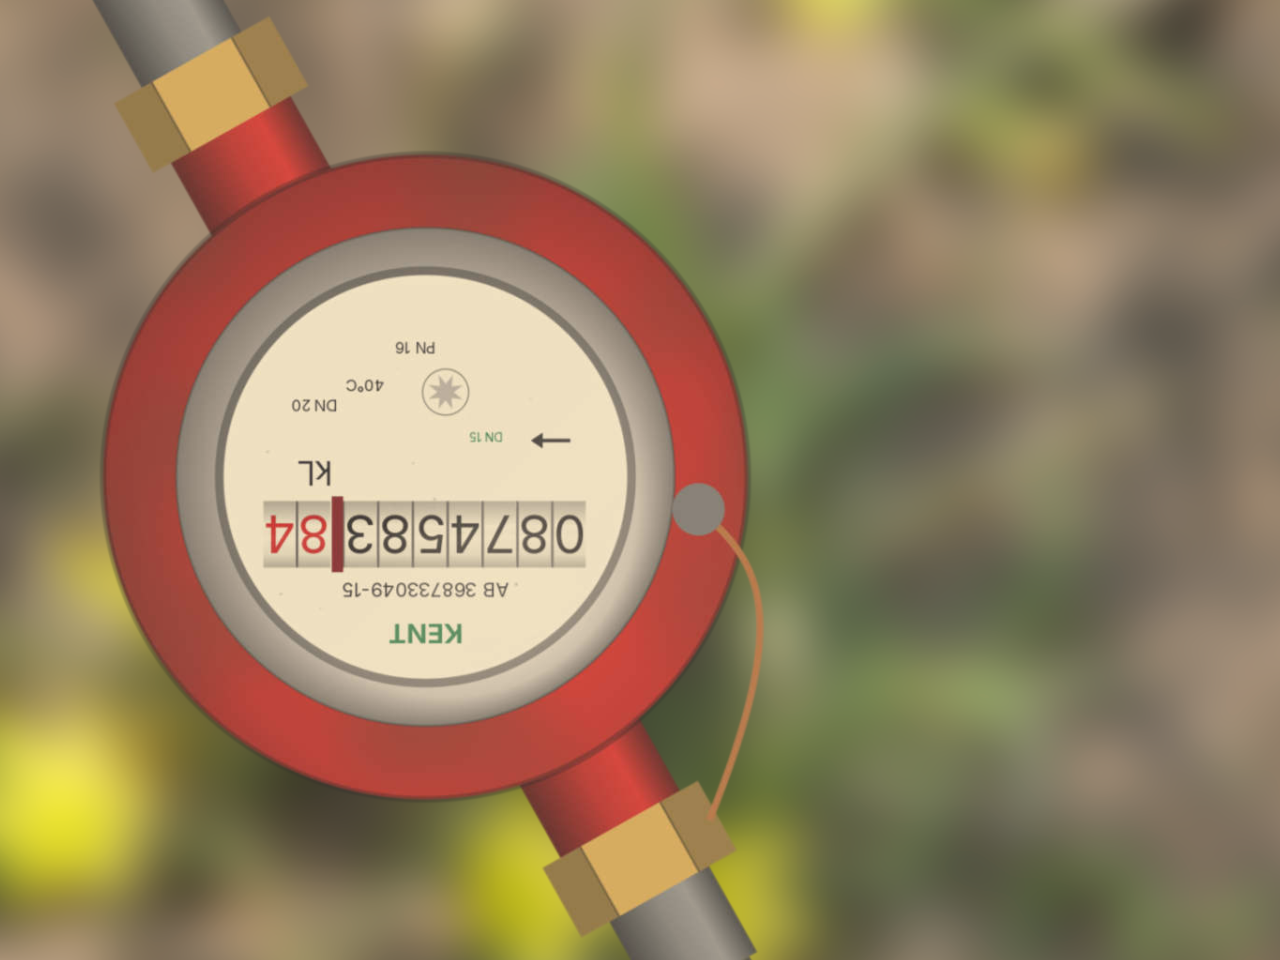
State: 874583.84 (kL)
